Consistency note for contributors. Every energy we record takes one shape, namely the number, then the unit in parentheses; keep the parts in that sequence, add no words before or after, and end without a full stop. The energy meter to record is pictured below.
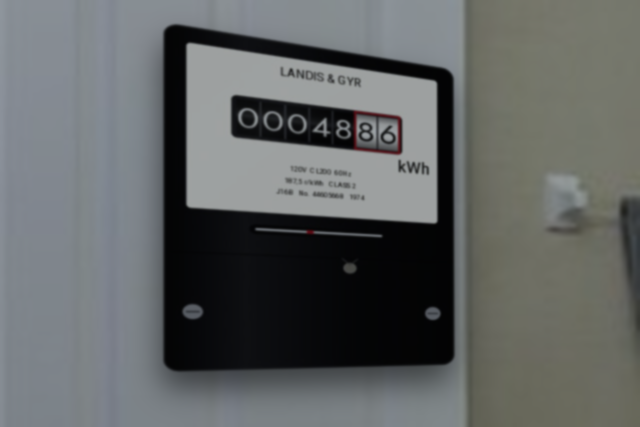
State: 48.86 (kWh)
